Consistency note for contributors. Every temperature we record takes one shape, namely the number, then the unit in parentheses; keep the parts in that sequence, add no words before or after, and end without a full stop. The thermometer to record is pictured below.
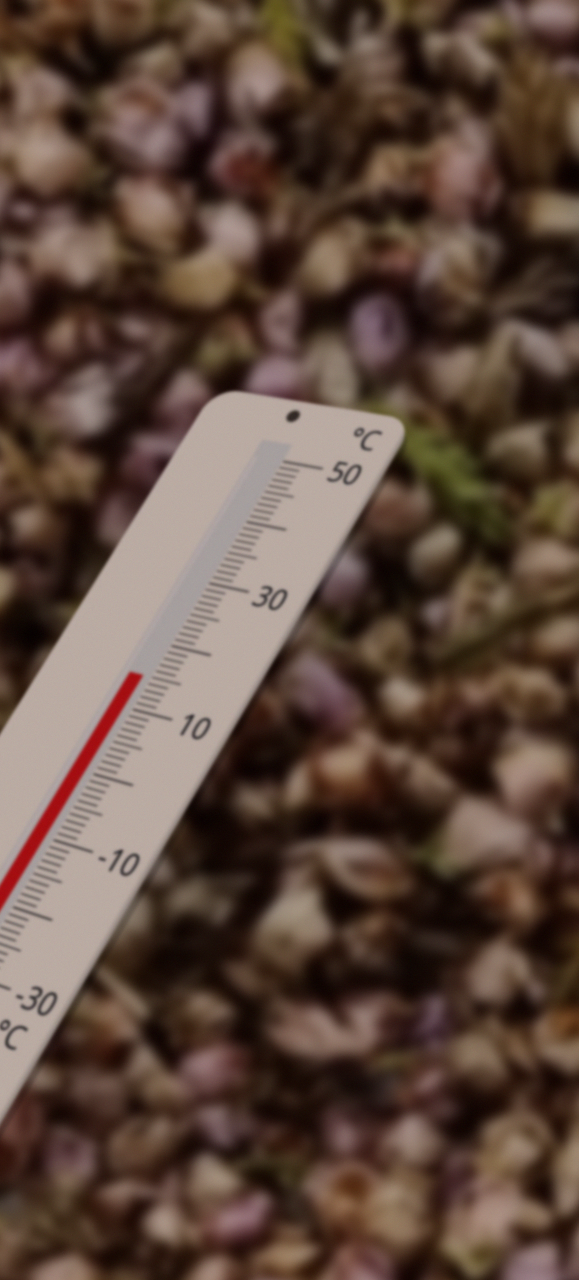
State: 15 (°C)
